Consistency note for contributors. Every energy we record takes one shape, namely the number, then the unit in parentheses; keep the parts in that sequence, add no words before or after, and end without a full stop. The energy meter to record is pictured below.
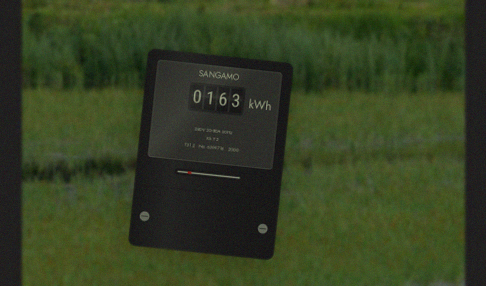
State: 163 (kWh)
